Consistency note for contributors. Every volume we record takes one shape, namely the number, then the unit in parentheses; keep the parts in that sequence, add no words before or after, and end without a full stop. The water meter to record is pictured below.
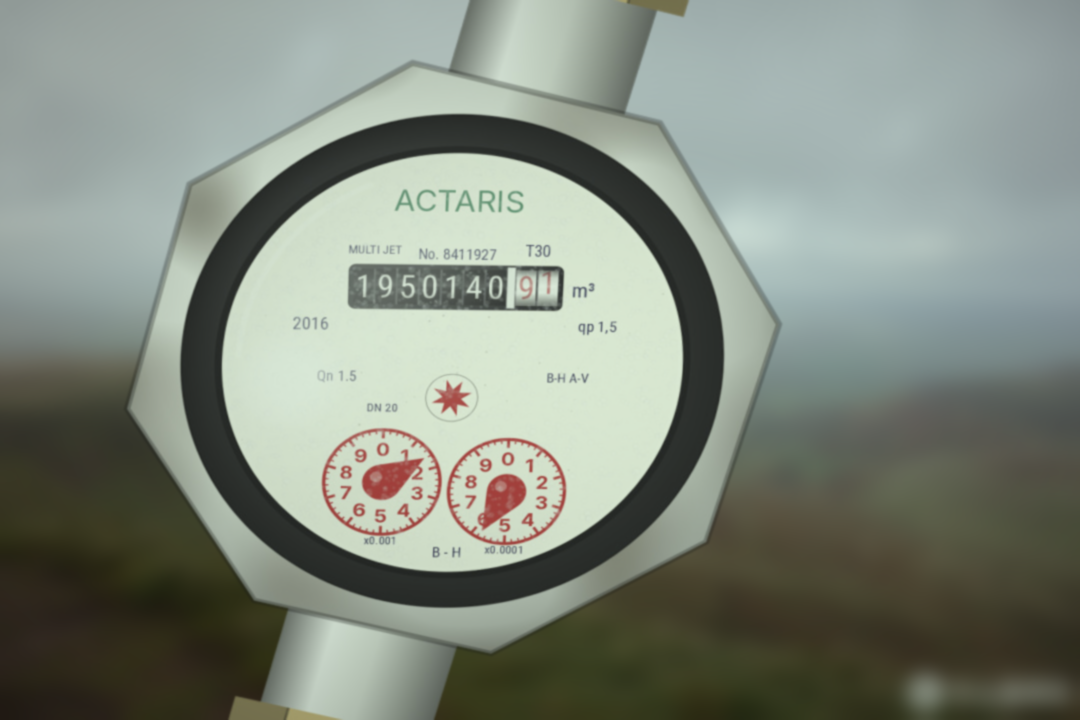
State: 1950140.9115 (m³)
